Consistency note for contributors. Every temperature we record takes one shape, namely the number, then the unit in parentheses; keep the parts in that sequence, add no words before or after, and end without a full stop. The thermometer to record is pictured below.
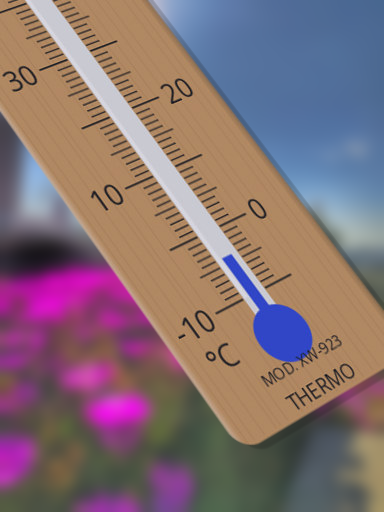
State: -4 (°C)
